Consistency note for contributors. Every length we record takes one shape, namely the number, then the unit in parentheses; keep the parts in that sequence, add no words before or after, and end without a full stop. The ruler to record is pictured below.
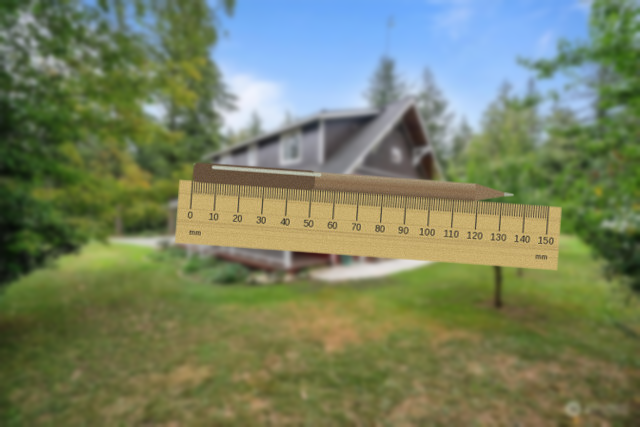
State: 135 (mm)
